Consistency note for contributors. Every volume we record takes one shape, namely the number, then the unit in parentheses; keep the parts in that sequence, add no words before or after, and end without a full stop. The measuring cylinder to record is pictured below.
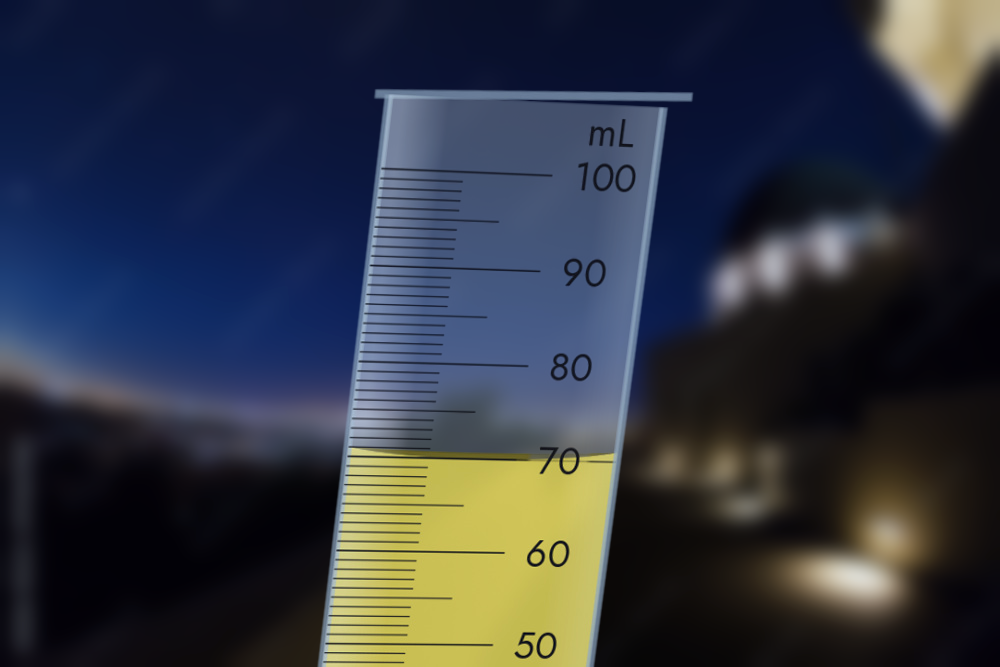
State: 70 (mL)
